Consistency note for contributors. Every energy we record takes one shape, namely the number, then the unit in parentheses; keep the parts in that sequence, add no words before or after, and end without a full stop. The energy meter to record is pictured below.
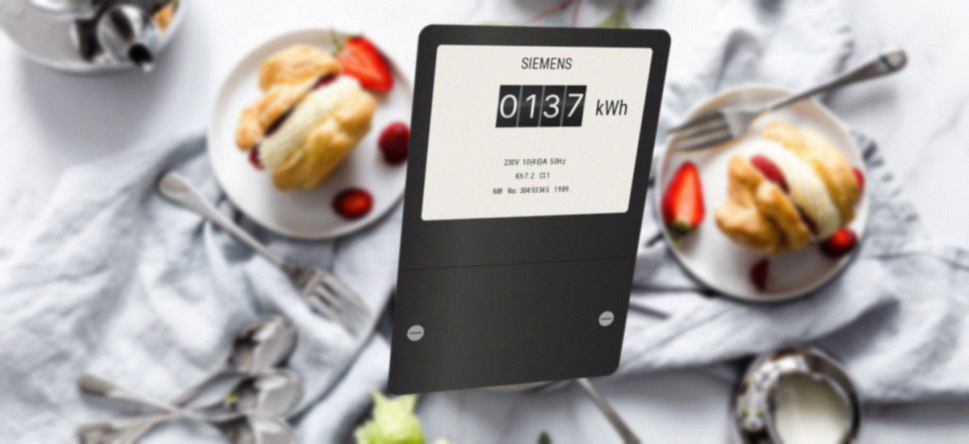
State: 137 (kWh)
